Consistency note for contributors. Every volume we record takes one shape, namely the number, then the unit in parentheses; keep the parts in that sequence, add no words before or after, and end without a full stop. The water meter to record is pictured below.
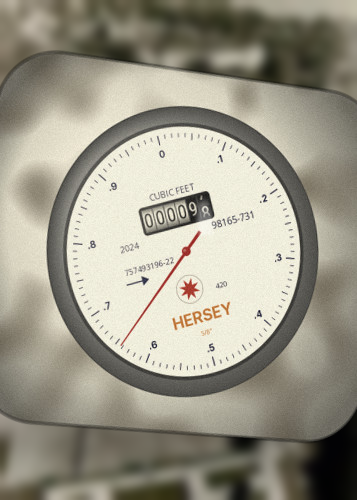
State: 97.64 (ft³)
